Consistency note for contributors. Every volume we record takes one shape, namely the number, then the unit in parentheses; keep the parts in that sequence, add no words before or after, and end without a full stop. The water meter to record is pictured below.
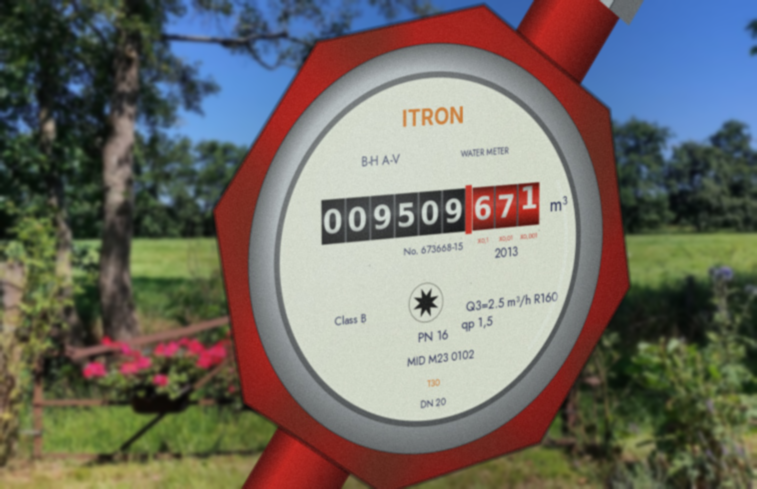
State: 9509.671 (m³)
